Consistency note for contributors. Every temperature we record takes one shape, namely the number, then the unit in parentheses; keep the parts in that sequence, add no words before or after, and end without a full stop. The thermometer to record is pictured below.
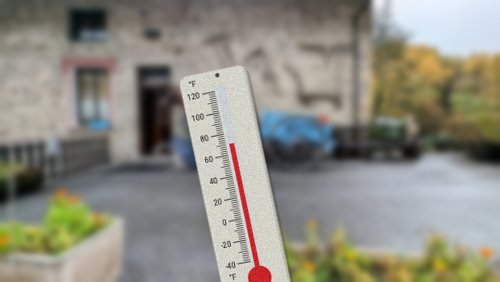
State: 70 (°F)
